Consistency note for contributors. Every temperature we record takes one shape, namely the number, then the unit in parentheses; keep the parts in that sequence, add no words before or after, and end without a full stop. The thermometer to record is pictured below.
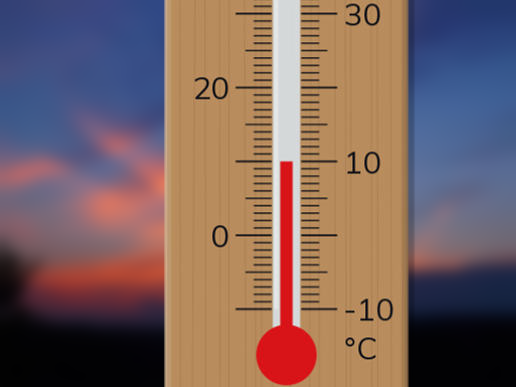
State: 10 (°C)
